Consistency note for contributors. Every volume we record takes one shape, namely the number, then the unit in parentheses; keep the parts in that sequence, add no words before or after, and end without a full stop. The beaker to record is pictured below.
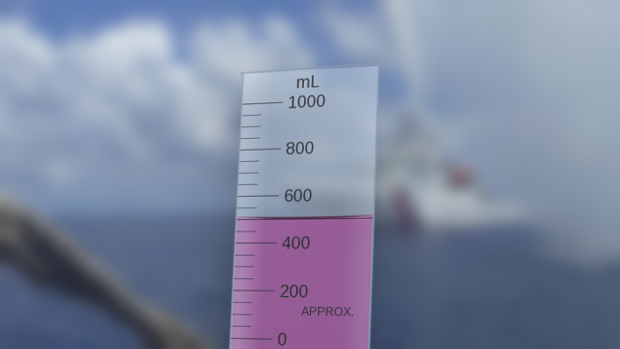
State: 500 (mL)
